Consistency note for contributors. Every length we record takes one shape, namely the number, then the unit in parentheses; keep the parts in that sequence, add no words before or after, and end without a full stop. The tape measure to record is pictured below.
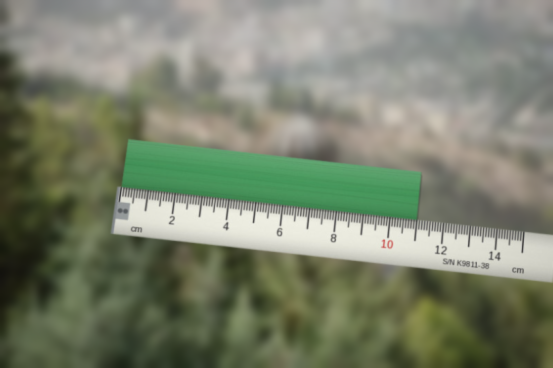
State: 11 (cm)
